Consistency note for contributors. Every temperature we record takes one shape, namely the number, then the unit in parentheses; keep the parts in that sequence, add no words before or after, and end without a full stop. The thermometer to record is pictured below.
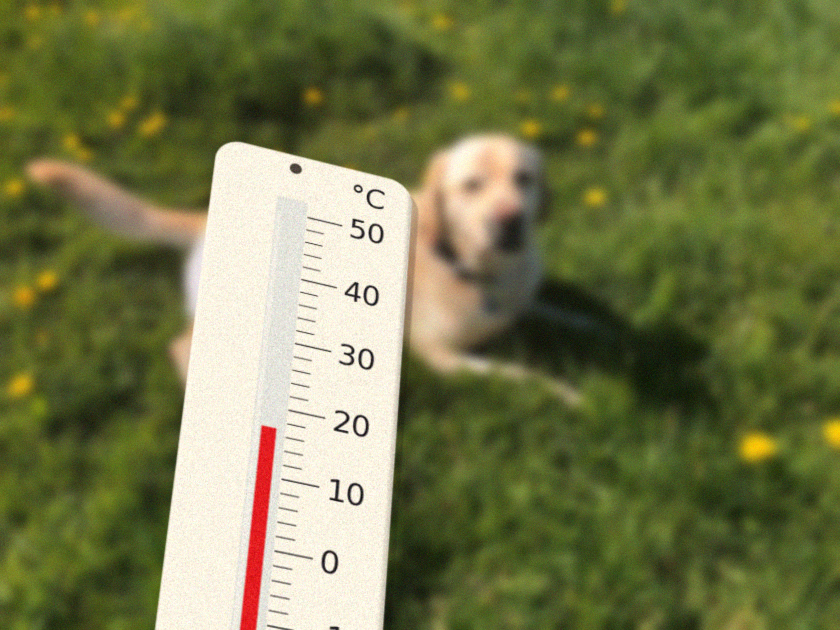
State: 17 (°C)
